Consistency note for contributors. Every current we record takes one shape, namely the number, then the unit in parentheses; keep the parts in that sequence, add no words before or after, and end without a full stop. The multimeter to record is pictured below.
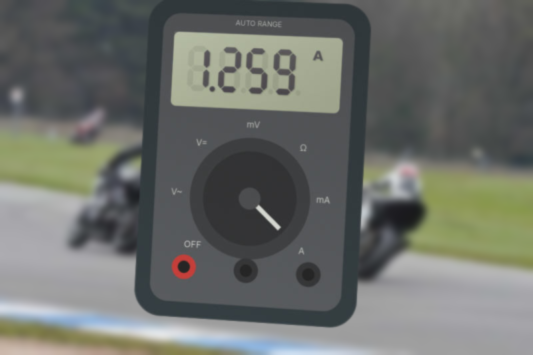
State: 1.259 (A)
